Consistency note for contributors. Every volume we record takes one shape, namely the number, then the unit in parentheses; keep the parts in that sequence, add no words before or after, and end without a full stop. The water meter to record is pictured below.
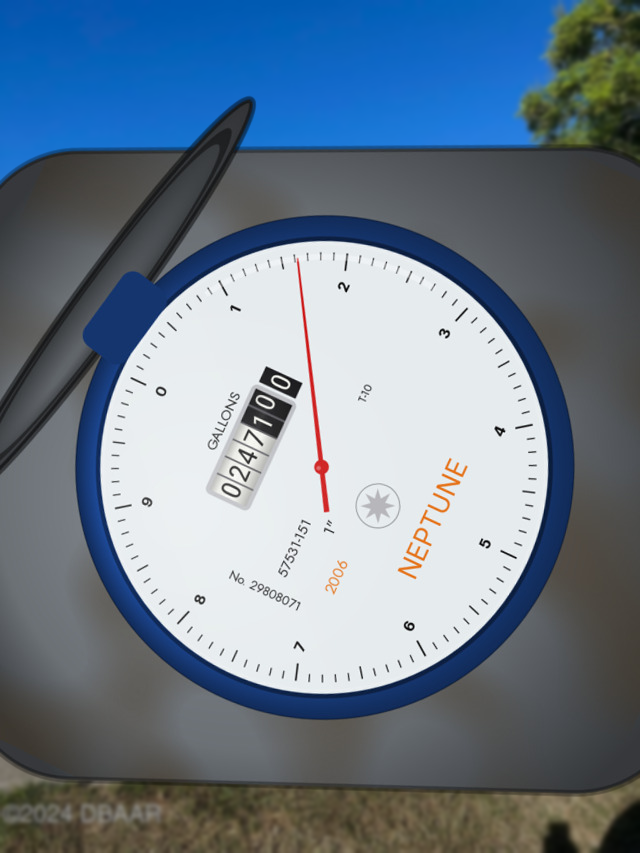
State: 247101.6 (gal)
